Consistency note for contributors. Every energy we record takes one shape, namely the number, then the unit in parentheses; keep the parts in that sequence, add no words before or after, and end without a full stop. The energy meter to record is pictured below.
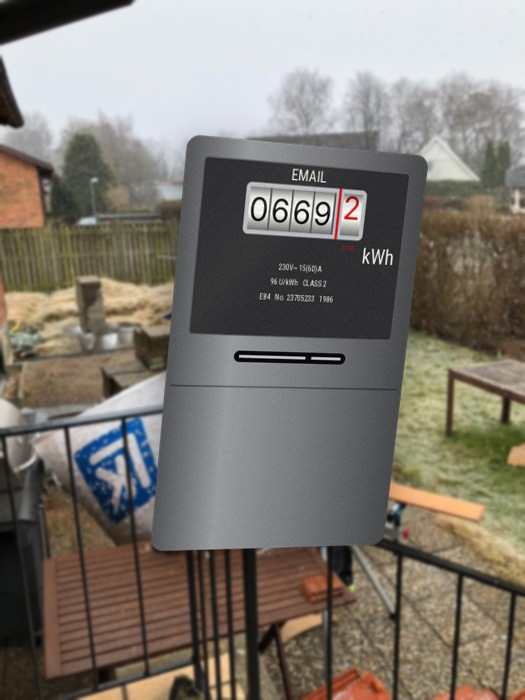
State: 669.2 (kWh)
